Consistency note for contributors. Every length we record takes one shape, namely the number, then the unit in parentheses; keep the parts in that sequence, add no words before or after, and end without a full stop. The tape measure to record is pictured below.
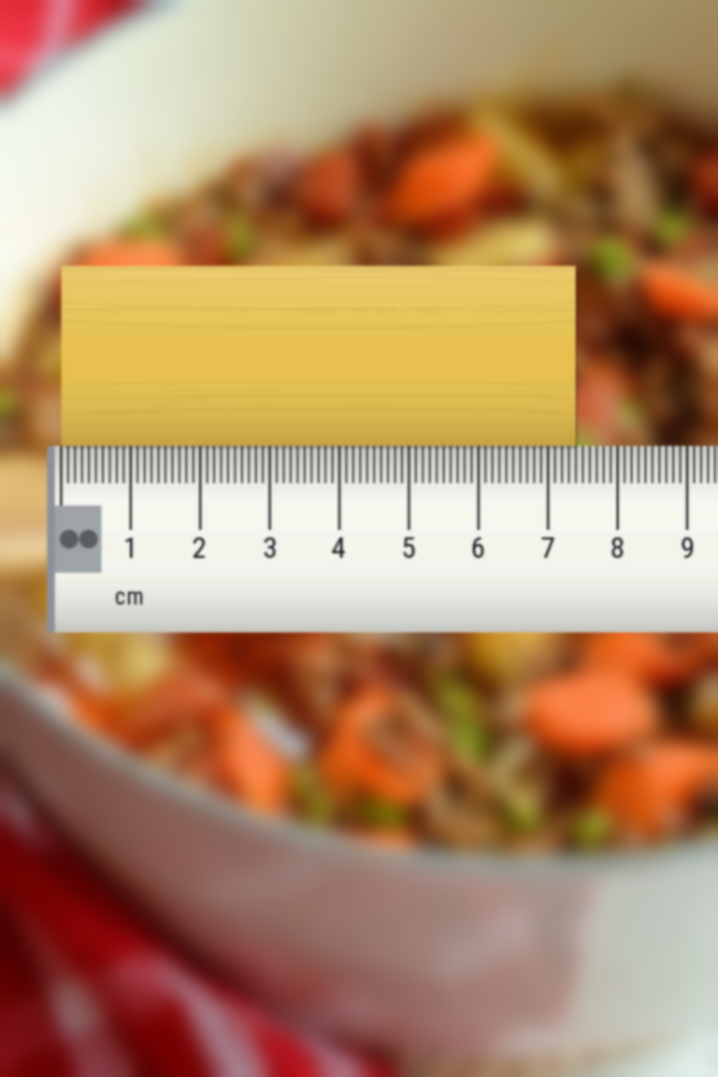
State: 7.4 (cm)
